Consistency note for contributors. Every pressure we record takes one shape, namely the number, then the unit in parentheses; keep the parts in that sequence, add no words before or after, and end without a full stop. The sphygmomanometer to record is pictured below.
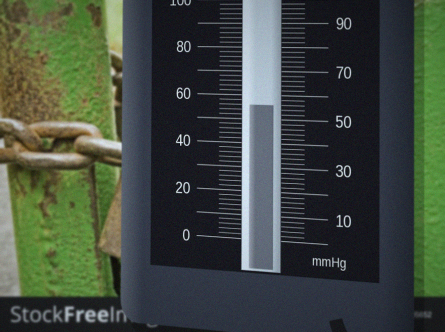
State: 56 (mmHg)
